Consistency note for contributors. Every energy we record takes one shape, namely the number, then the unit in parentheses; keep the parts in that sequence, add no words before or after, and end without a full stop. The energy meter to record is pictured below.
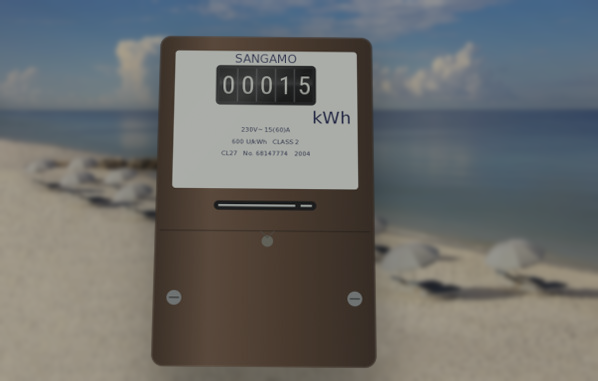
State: 15 (kWh)
